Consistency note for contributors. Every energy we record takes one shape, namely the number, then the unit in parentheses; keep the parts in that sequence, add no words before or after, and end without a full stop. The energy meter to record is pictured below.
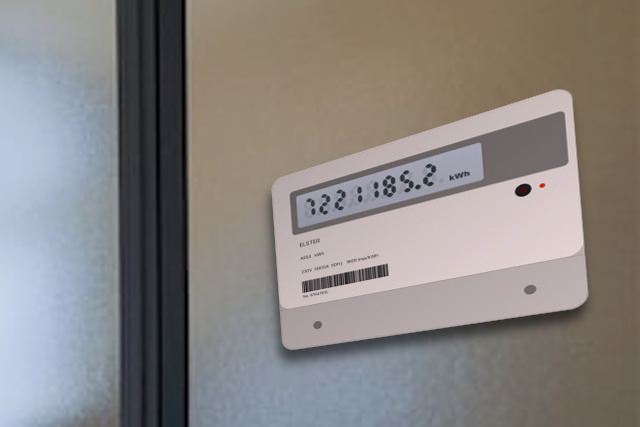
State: 7221185.2 (kWh)
